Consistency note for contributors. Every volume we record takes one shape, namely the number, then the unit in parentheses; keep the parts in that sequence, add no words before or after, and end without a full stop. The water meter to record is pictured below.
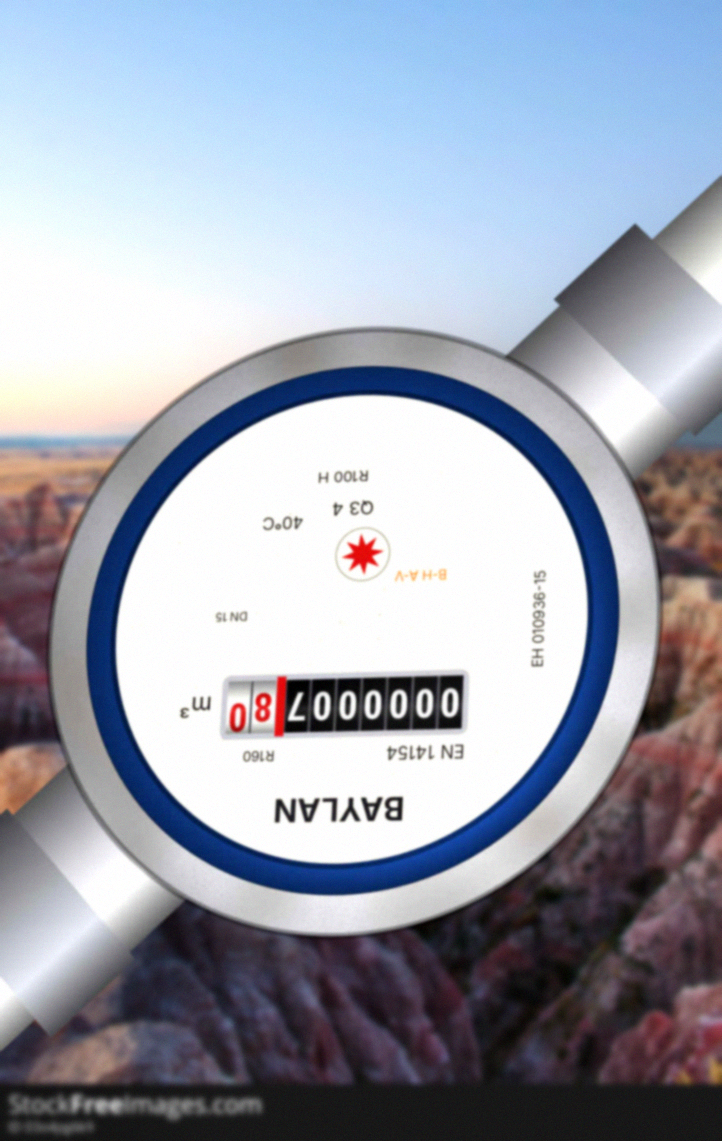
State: 7.80 (m³)
